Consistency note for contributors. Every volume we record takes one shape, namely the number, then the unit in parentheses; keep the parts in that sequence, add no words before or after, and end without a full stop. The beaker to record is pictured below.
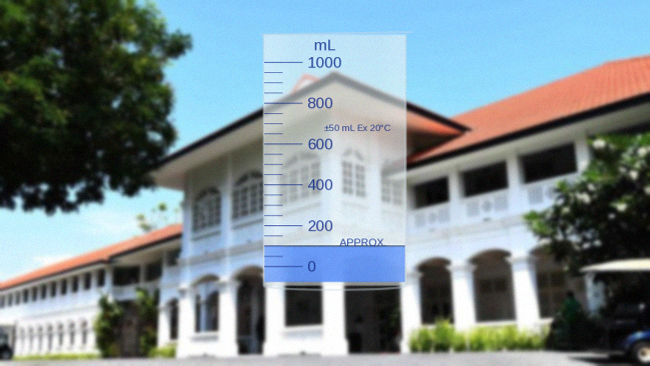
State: 100 (mL)
